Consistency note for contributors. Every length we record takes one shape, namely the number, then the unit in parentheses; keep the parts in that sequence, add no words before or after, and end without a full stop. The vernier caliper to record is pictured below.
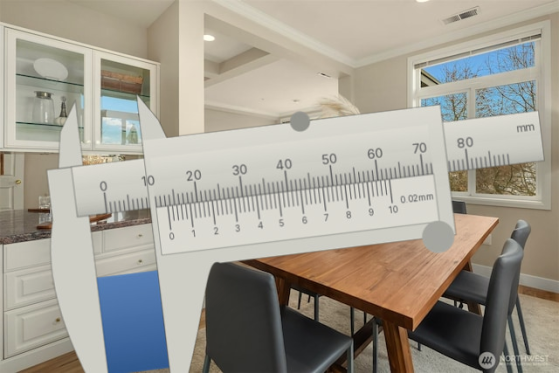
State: 13.5 (mm)
